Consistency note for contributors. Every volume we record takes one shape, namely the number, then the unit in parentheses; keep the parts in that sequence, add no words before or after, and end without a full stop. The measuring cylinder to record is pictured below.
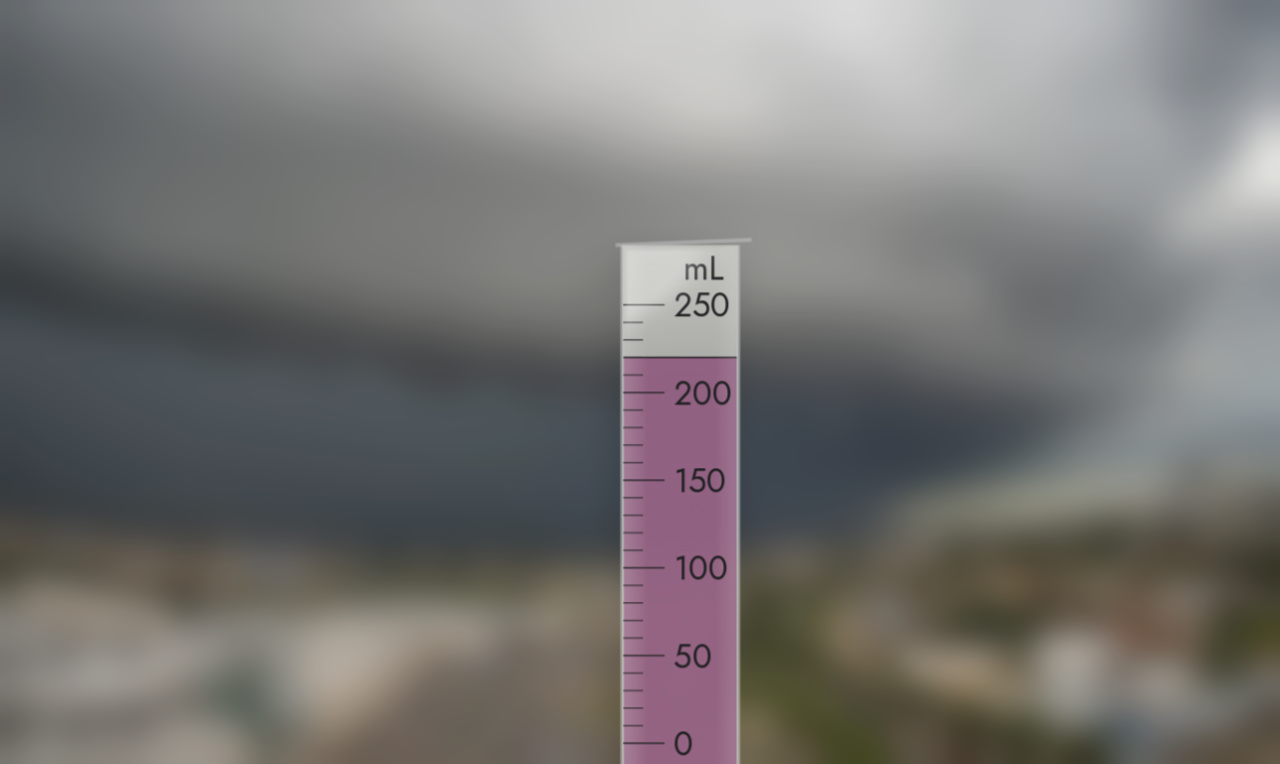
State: 220 (mL)
